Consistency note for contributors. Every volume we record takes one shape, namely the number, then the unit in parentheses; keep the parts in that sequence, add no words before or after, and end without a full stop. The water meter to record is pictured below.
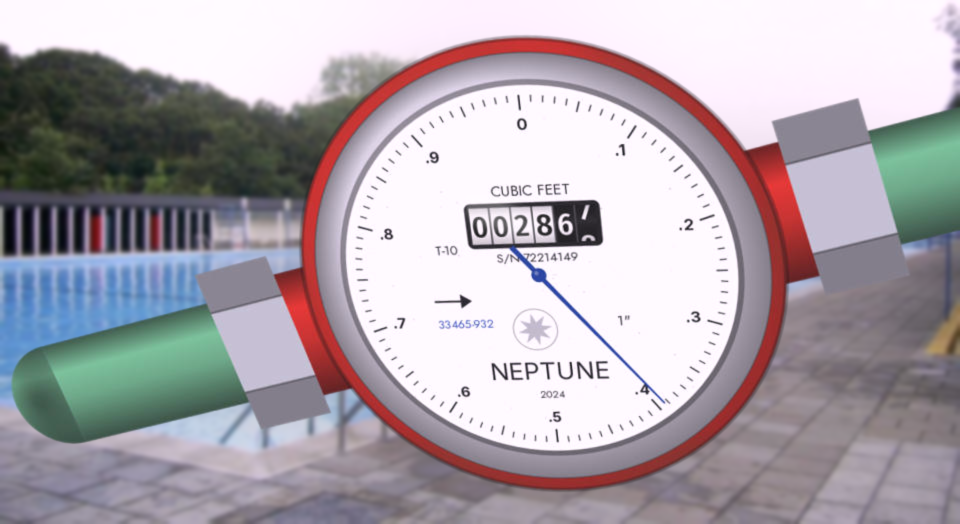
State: 2867.39 (ft³)
